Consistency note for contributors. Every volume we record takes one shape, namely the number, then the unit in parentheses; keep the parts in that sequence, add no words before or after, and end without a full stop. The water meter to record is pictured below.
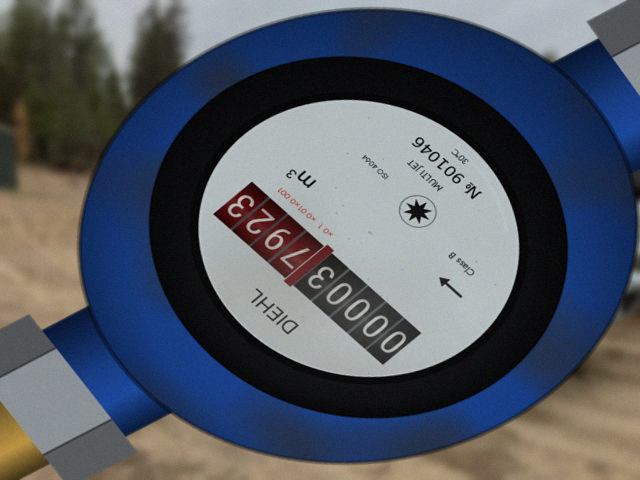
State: 3.7923 (m³)
